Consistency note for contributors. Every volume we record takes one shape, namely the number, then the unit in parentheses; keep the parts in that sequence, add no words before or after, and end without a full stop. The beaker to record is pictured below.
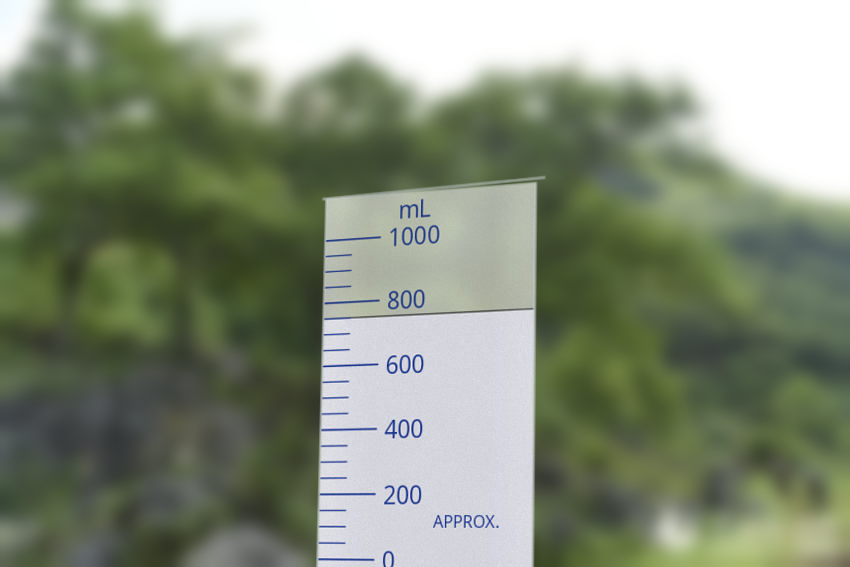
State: 750 (mL)
